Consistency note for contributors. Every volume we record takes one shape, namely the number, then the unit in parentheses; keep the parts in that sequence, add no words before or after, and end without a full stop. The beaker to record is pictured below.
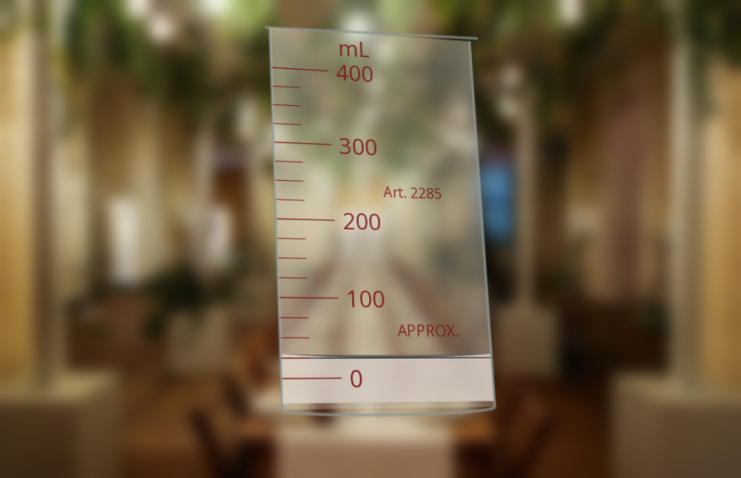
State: 25 (mL)
